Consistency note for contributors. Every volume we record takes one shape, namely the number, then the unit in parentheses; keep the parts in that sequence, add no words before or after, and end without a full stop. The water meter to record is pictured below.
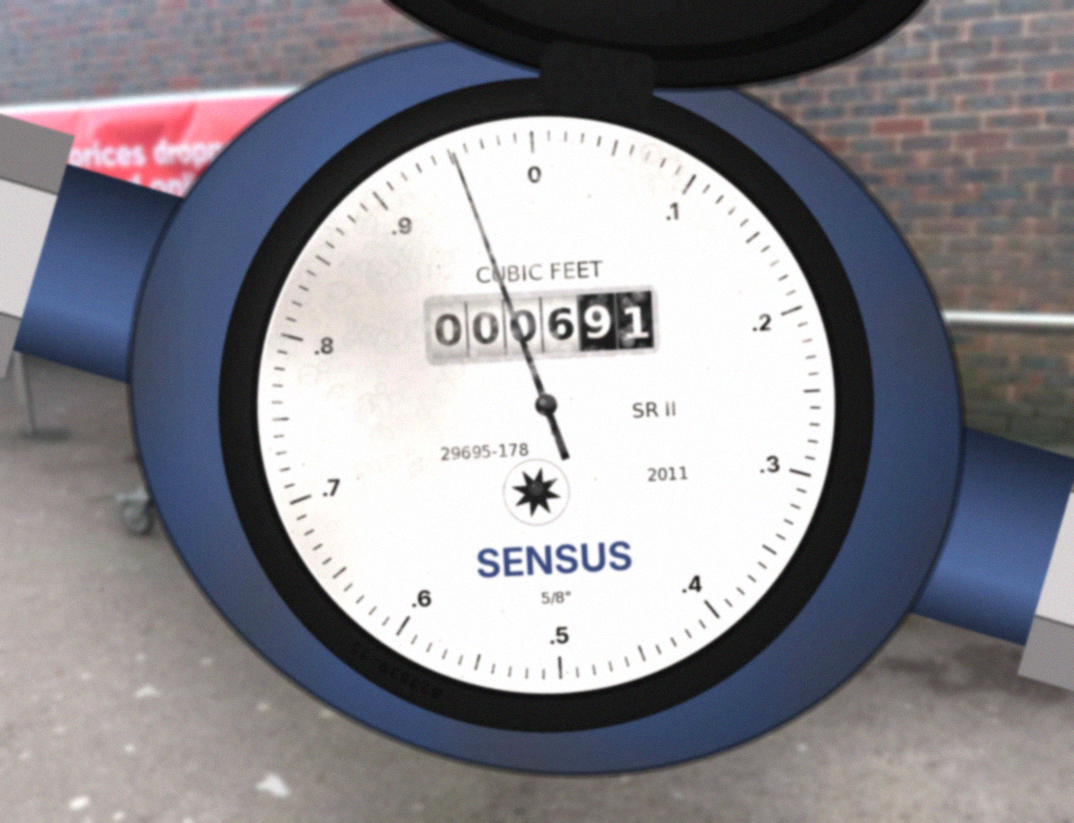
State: 690.95 (ft³)
